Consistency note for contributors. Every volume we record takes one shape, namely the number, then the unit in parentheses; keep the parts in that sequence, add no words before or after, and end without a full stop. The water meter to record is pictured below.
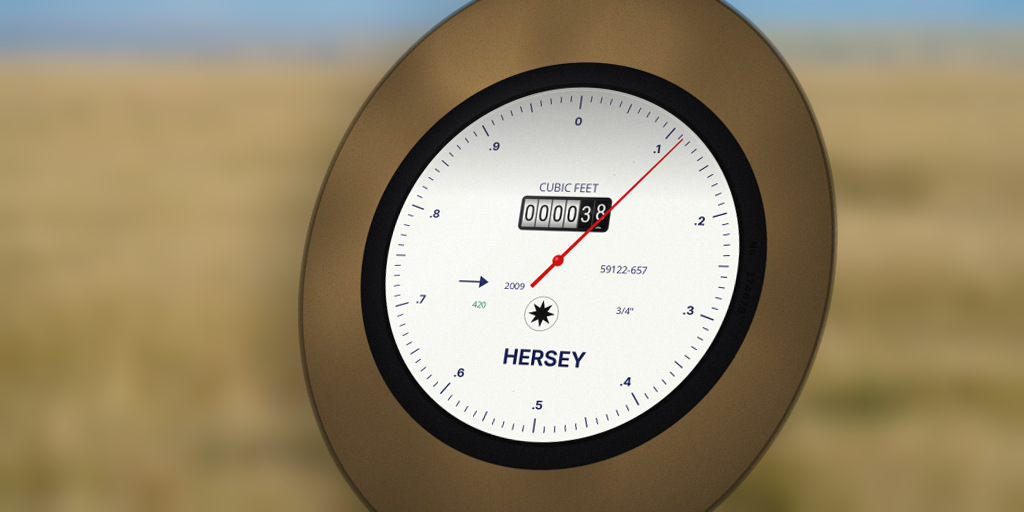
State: 38.11 (ft³)
